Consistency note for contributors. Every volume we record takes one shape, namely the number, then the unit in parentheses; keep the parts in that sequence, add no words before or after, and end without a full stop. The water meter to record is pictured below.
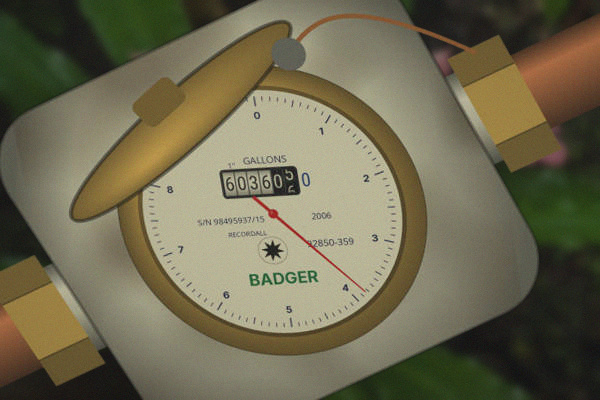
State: 6036053.8 (gal)
